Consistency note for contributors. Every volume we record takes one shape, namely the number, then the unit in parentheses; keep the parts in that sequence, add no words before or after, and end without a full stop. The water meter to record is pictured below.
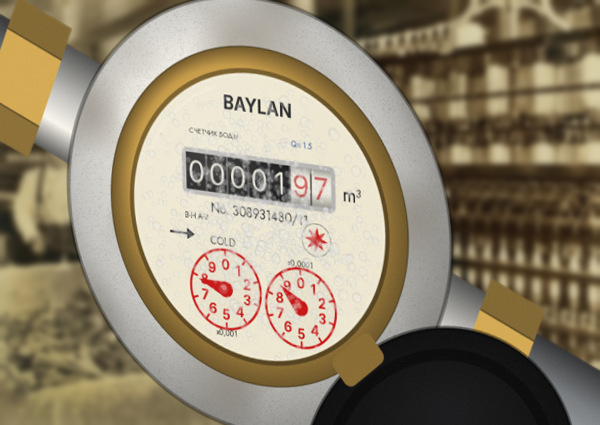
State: 1.9778 (m³)
